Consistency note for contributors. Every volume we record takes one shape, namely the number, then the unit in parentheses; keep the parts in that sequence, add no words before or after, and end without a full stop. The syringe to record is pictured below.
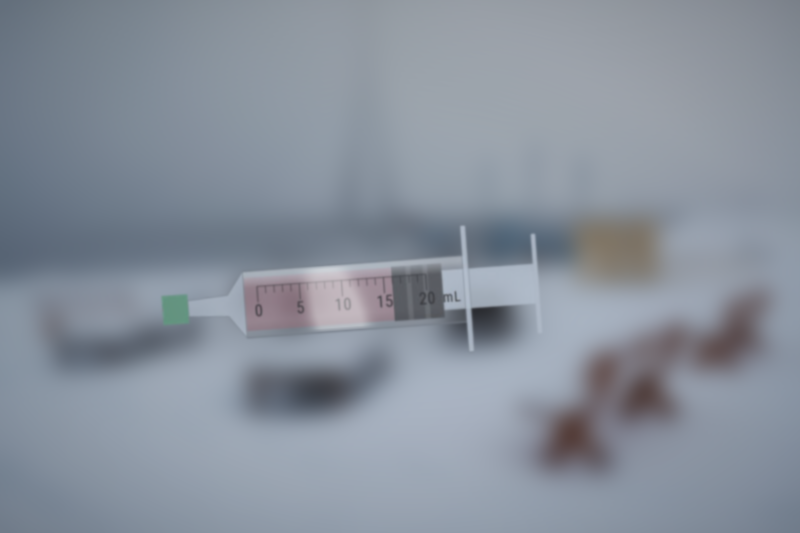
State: 16 (mL)
